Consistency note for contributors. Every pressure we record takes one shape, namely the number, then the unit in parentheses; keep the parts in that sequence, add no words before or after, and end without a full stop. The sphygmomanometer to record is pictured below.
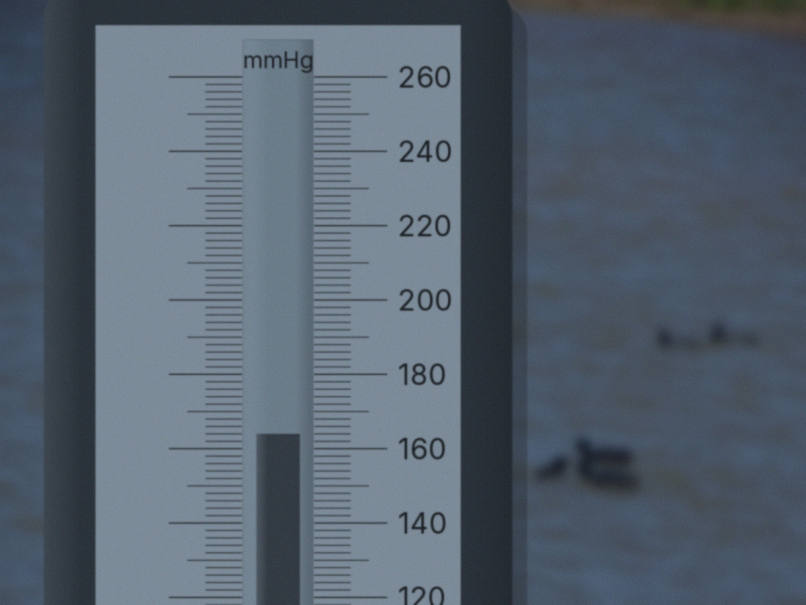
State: 164 (mmHg)
